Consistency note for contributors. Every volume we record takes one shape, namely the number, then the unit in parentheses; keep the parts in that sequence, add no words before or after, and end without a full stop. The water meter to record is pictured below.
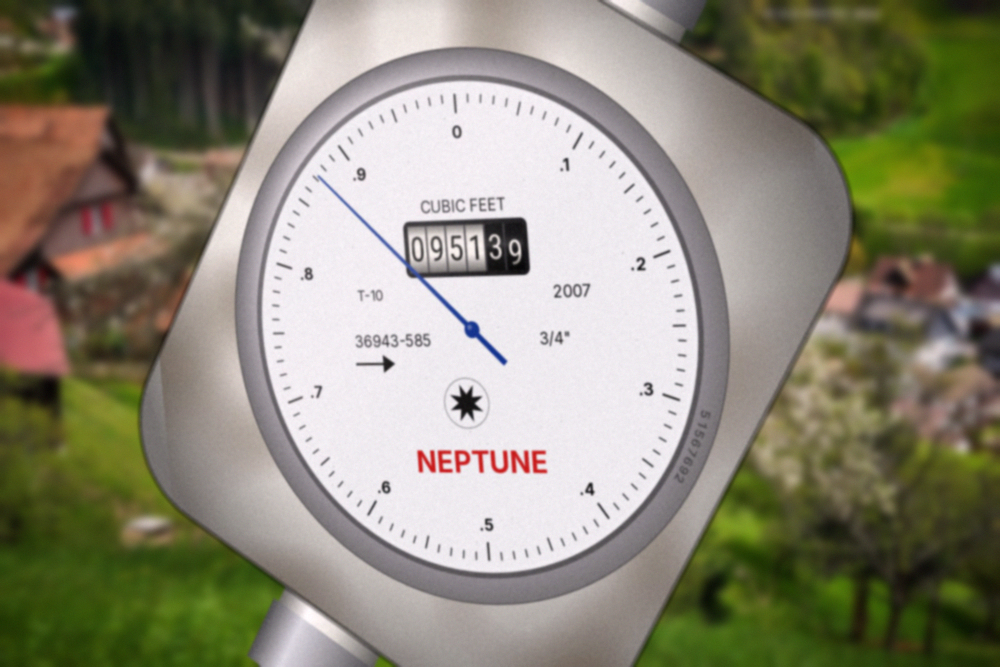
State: 95138.87 (ft³)
